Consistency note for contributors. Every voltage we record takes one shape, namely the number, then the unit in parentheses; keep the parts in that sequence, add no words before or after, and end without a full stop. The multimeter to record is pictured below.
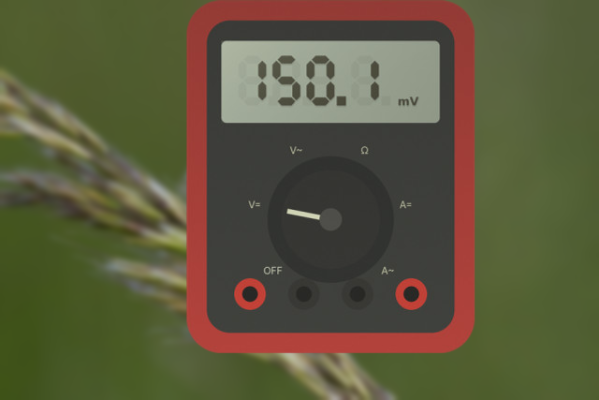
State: 150.1 (mV)
